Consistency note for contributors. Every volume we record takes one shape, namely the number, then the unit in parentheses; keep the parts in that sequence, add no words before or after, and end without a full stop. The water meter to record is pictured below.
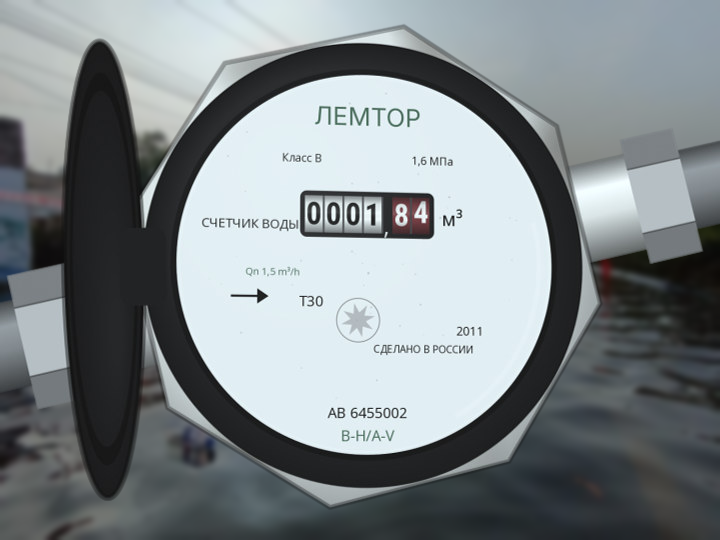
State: 1.84 (m³)
